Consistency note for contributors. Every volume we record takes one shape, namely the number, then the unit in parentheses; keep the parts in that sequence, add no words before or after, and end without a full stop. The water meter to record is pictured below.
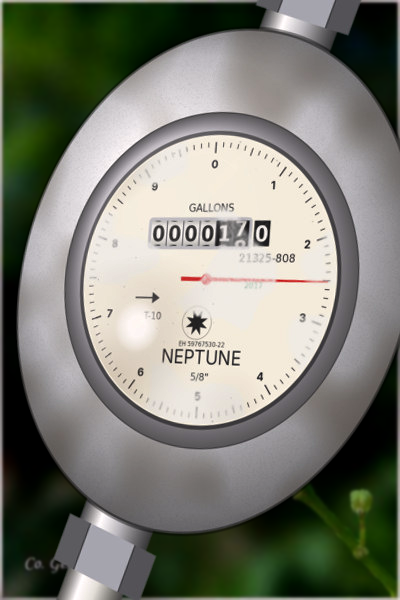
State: 172.5 (gal)
